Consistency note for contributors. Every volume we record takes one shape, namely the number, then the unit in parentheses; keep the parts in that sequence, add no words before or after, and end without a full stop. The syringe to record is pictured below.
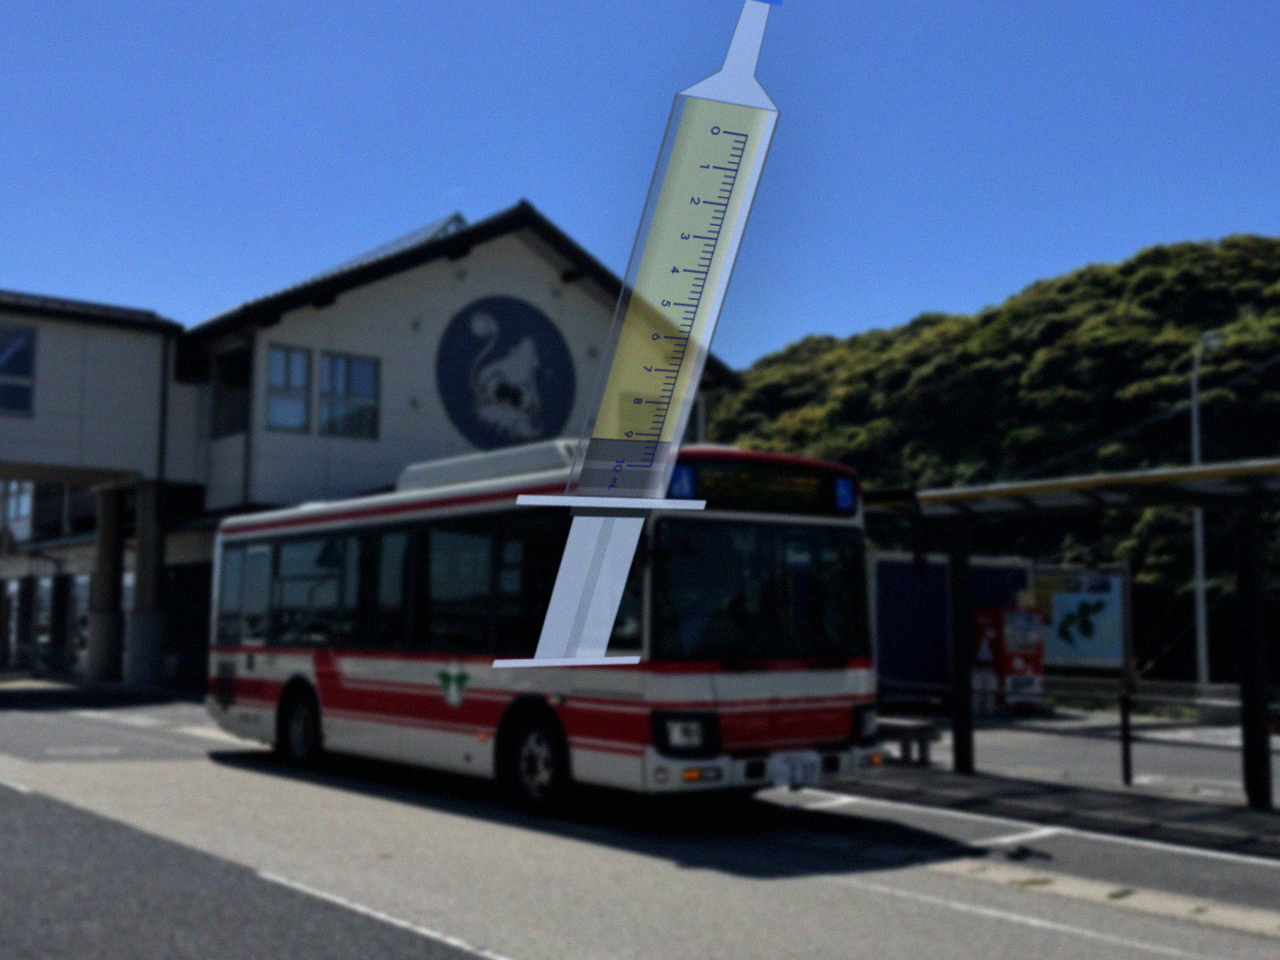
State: 9.2 (mL)
